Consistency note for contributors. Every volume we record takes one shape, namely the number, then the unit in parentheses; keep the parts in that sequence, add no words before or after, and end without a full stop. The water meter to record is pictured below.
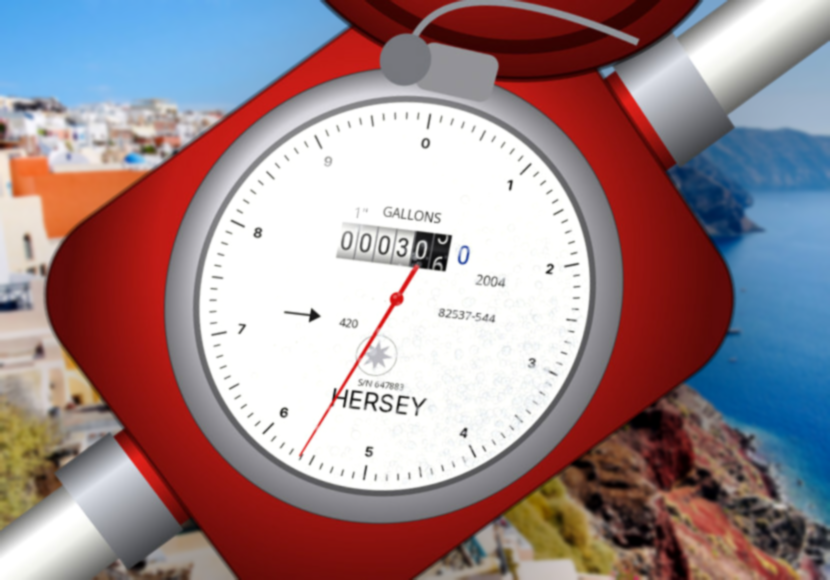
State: 3055.6 (gal)
